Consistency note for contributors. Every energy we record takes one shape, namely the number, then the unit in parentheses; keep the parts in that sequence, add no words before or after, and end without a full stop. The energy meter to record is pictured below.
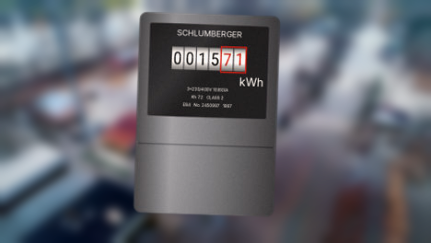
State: 15.71 (kWh)
